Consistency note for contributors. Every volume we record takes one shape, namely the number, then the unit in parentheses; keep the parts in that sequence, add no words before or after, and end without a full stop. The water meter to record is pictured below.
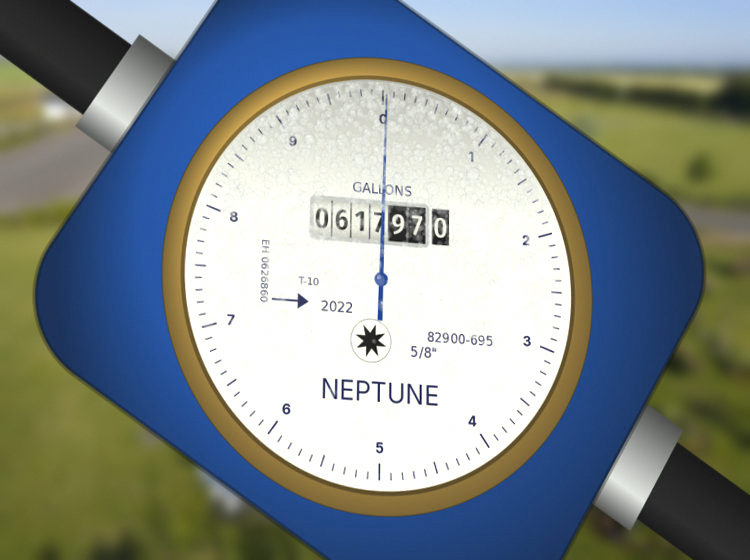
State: 617970.0 (gal)
